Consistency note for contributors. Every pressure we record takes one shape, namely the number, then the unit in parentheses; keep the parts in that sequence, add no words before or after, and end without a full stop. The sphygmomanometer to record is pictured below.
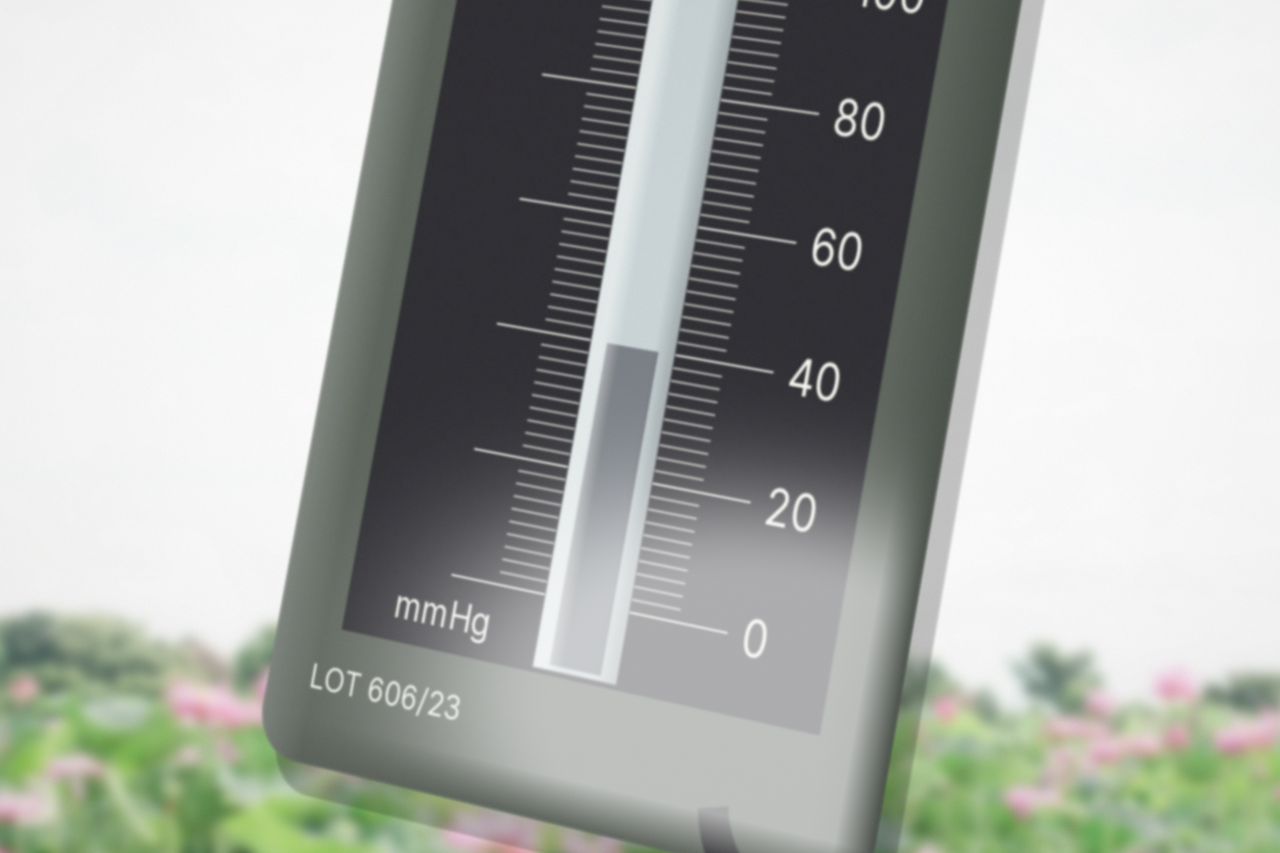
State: 40 (mmHg)
